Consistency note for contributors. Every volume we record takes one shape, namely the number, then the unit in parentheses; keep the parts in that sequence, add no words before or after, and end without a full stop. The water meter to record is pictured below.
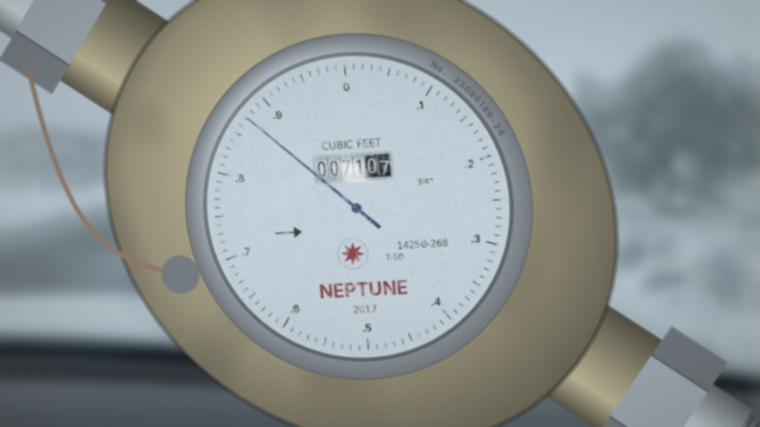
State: 7106.87 (ft³)
